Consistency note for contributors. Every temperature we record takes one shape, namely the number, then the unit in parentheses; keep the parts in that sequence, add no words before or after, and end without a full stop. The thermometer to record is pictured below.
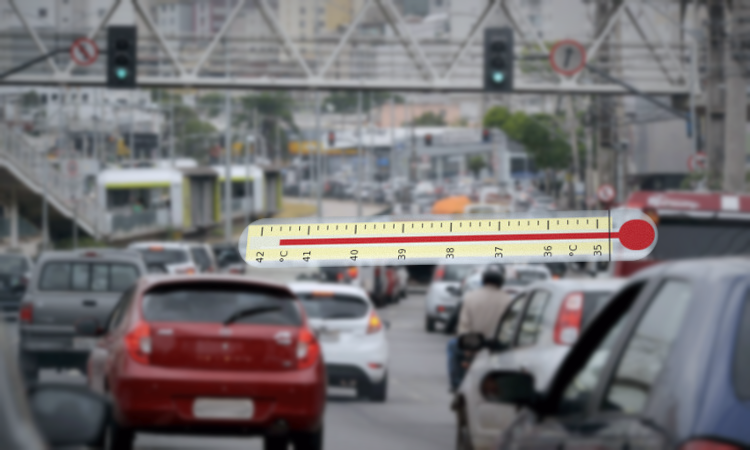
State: 41.6 (°C)
